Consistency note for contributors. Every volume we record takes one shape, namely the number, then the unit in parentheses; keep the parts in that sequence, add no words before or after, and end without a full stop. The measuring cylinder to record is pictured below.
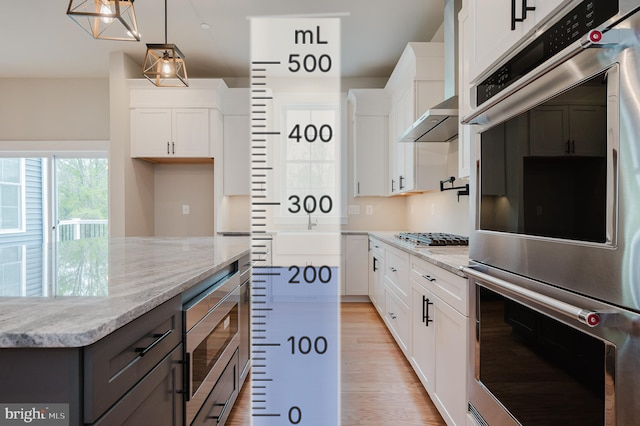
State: 210 (mL)
